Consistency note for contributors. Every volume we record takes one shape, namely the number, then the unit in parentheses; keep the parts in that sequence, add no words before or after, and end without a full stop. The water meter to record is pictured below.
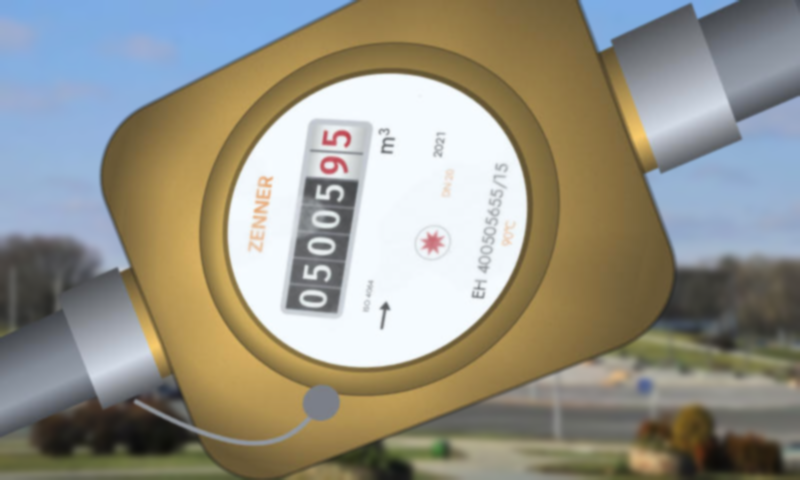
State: 5005.95 (m³)
